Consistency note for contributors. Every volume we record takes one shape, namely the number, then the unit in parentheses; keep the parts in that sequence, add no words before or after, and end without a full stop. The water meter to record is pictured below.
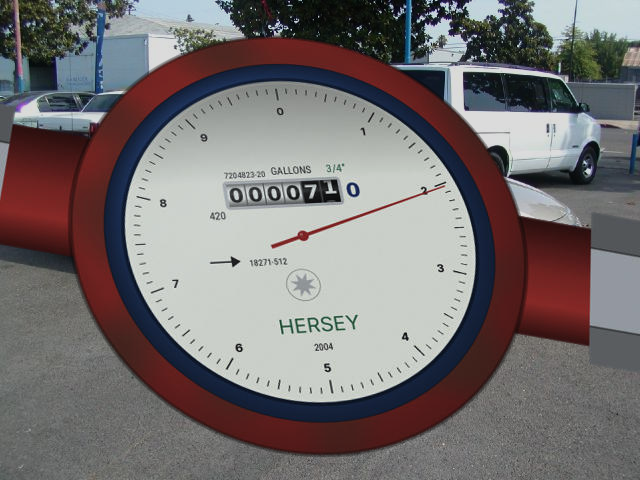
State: 712.0 (gal)
